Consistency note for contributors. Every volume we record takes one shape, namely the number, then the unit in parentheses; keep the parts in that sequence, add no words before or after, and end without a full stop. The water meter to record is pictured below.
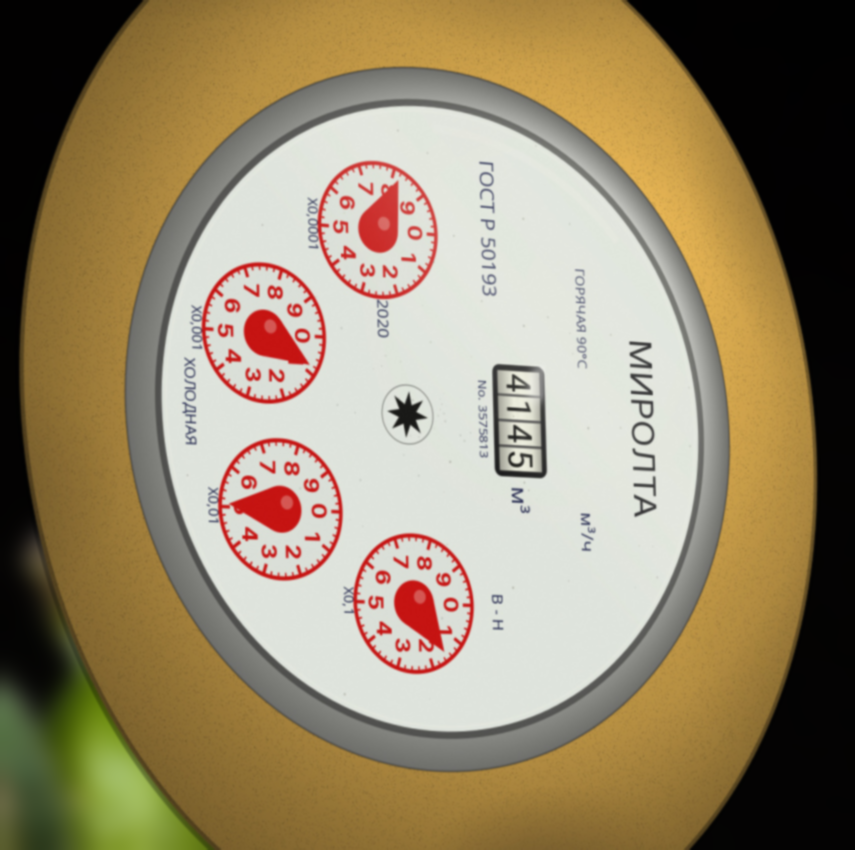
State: 4145.1508 (m³)
